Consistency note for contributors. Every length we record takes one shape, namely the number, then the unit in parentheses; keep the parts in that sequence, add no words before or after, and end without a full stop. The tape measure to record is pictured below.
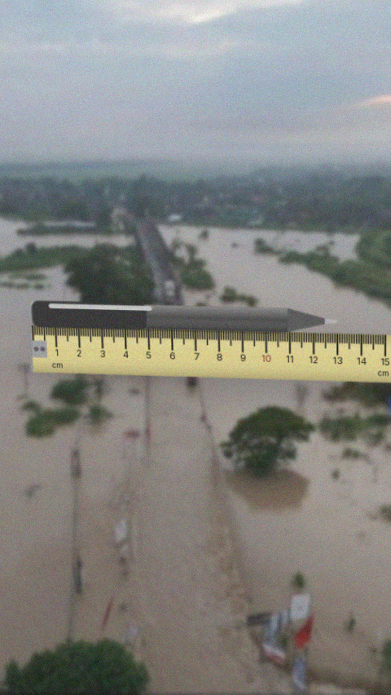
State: 13 (cm)
